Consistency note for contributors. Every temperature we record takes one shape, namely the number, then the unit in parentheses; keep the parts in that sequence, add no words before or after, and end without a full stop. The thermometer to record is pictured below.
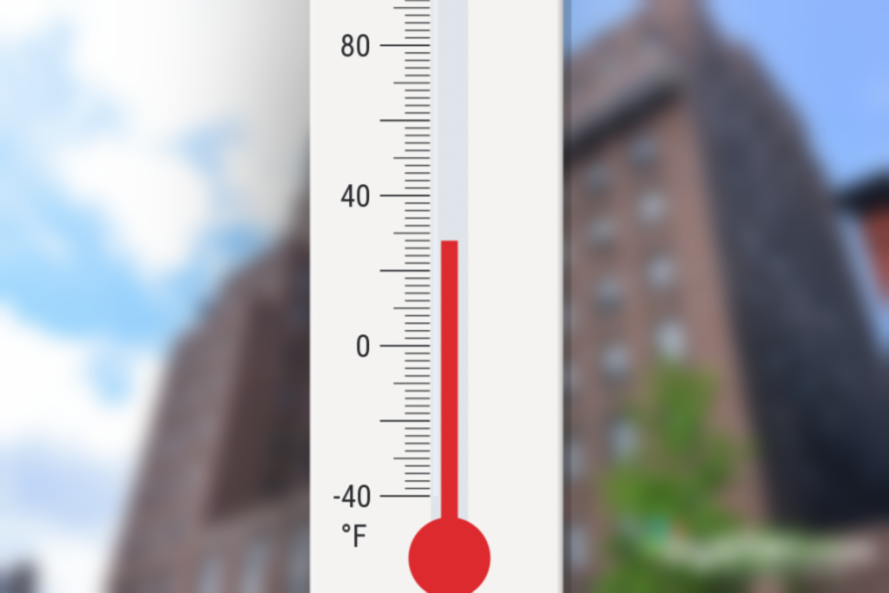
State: 28 (°F)
